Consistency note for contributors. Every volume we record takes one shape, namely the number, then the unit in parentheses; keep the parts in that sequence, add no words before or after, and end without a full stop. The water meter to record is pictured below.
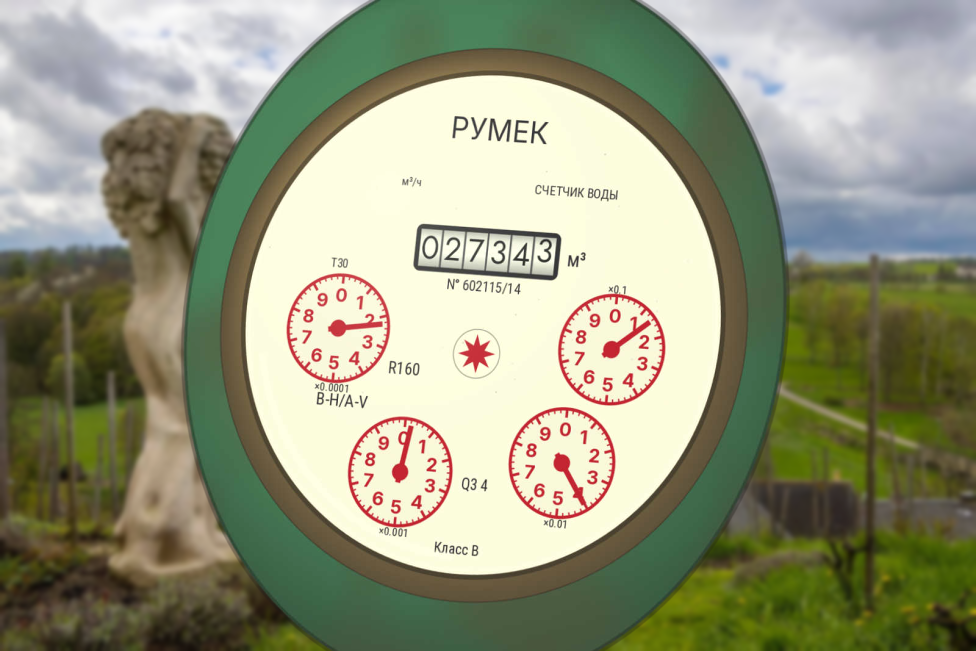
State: 27343.1402 (m³)
